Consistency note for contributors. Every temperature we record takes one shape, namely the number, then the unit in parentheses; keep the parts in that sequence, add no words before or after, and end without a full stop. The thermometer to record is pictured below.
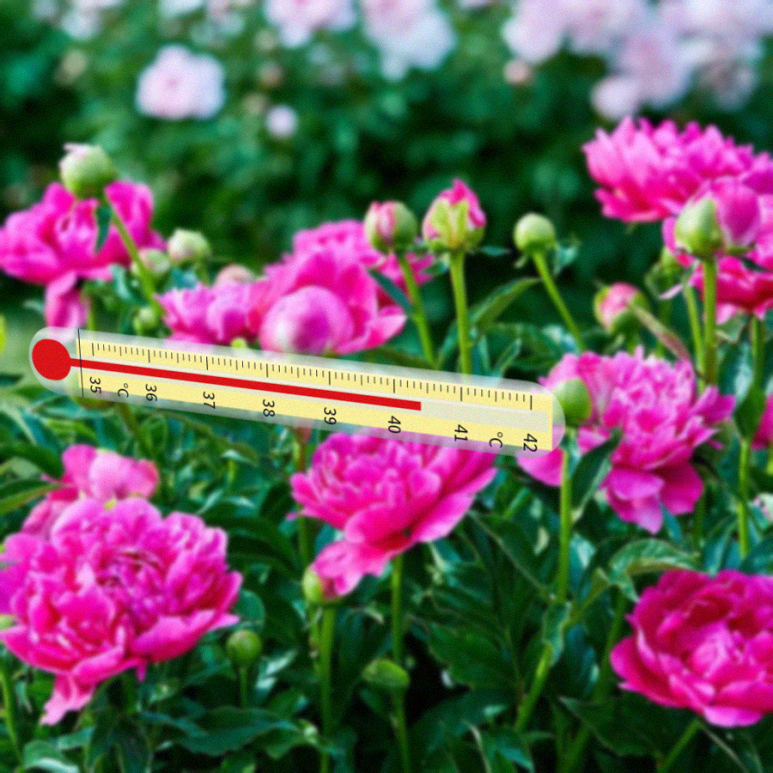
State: 40.4 (°C)
